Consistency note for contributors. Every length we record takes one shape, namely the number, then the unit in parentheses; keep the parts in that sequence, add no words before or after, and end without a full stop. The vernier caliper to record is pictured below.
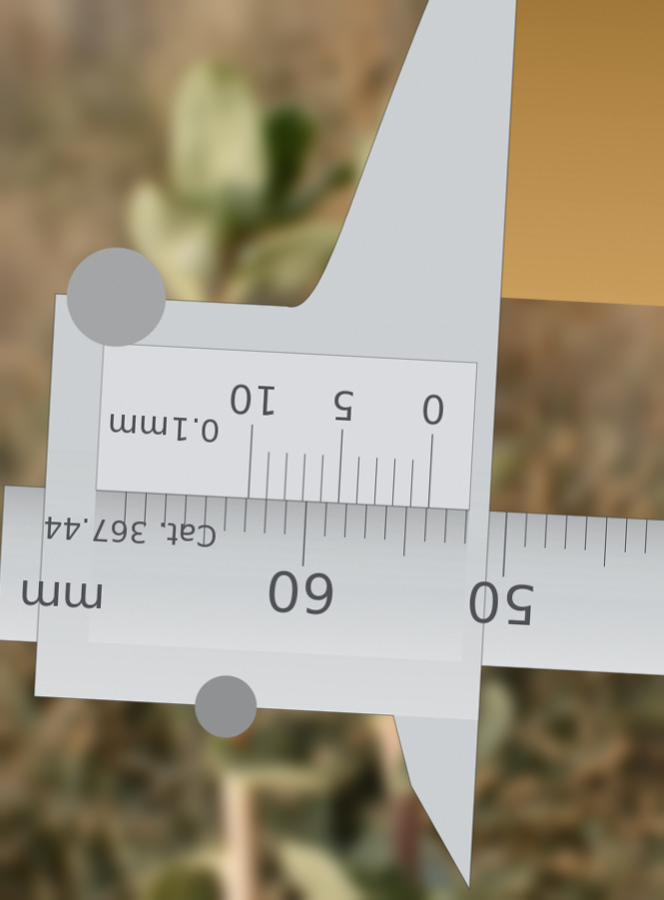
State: 53.9 (mm)
